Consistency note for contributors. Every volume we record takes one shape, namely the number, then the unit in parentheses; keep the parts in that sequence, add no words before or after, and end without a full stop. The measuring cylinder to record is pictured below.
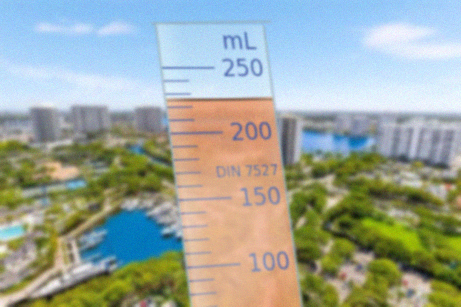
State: 225 (mL)
